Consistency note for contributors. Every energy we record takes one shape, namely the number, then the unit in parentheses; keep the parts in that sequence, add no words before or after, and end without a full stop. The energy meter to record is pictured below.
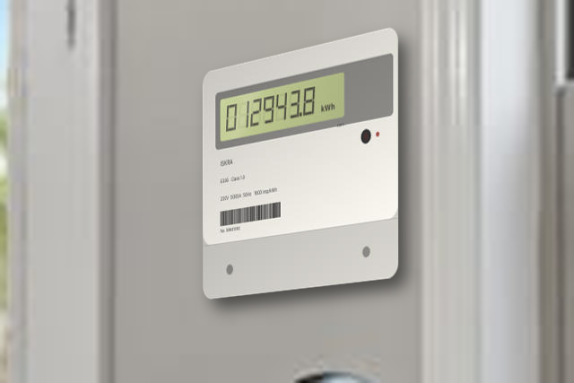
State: 12943.8 (kWh)
